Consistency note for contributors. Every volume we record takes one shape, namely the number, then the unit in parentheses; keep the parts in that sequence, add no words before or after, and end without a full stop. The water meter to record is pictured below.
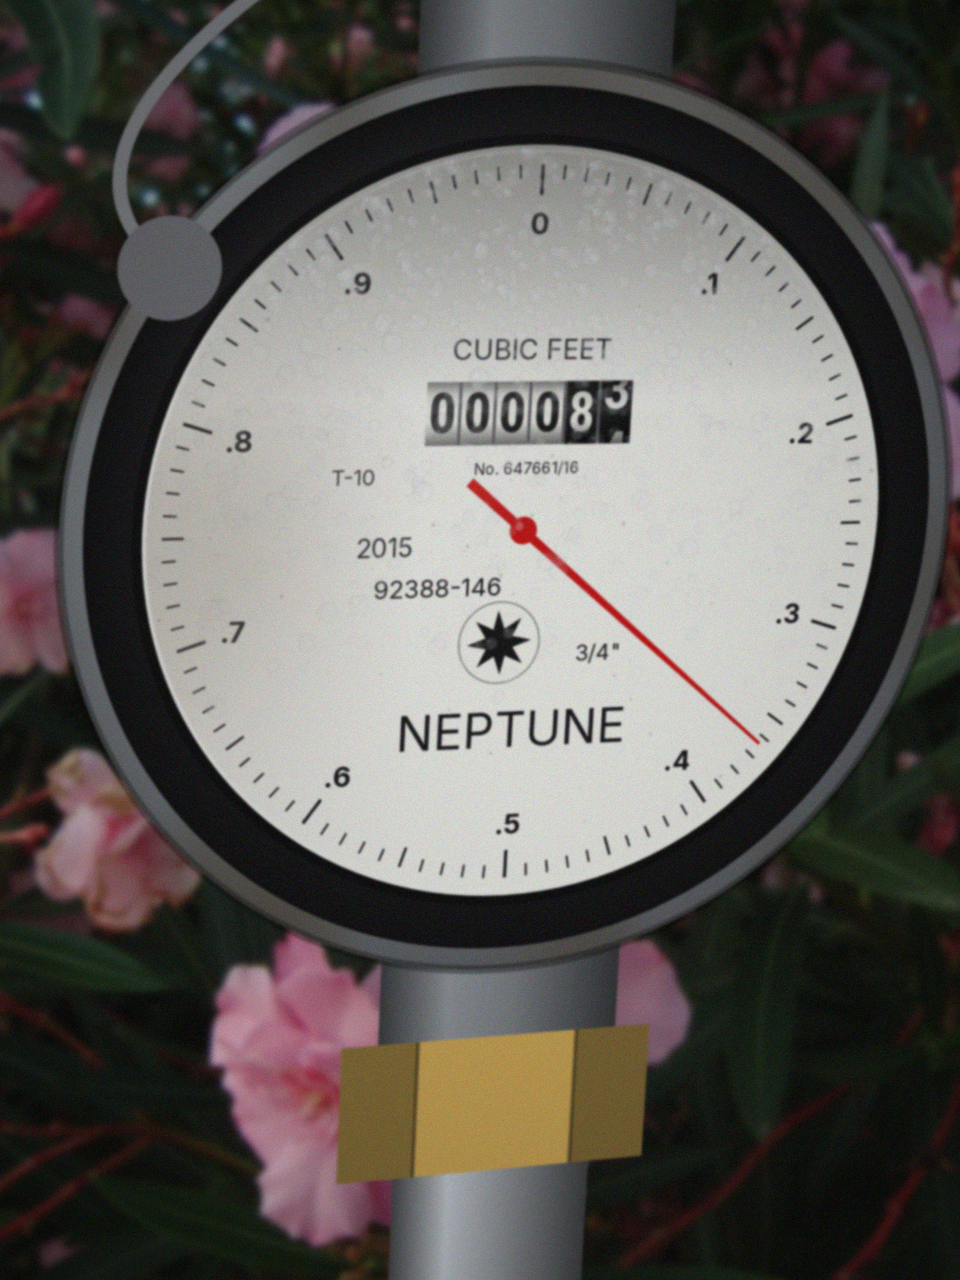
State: 83.36 (ft³)
